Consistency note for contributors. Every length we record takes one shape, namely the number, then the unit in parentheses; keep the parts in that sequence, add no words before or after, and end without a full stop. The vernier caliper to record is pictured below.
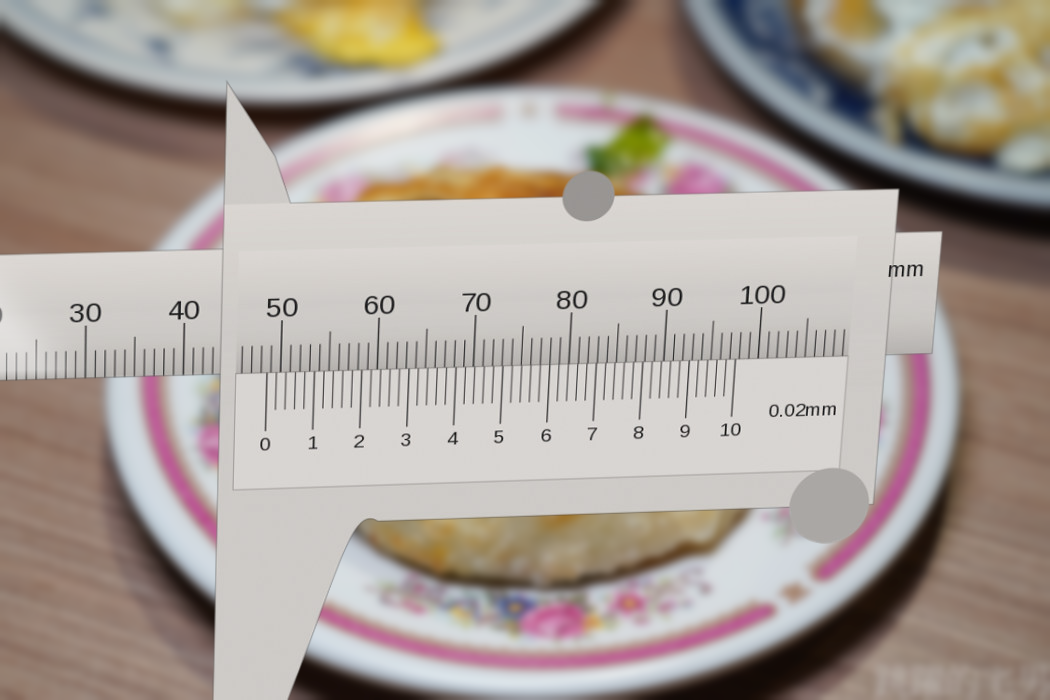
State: 48.6 (mm)
